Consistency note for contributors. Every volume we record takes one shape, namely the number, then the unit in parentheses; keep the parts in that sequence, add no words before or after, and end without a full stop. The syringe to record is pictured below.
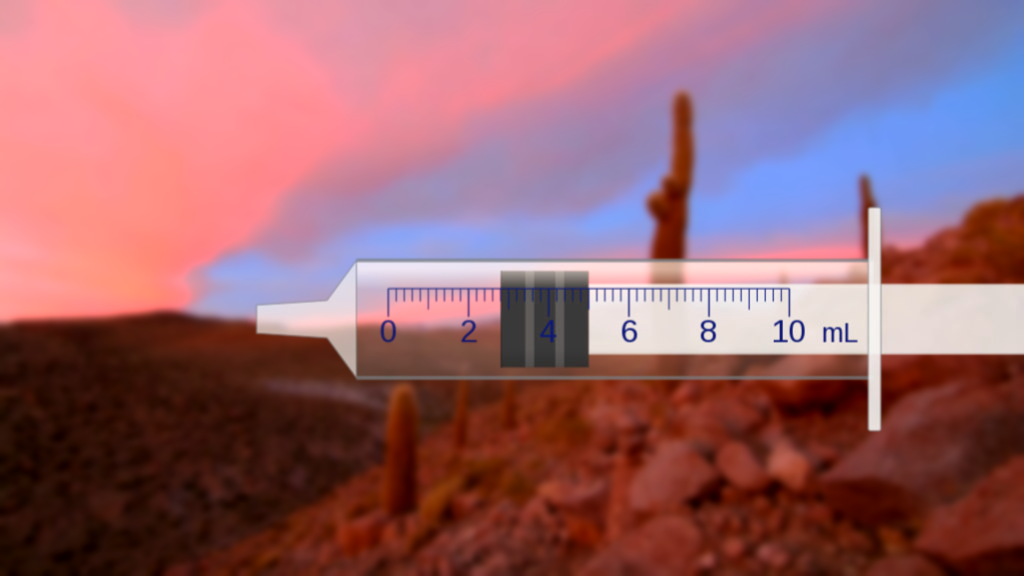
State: 2.8 (mL)
